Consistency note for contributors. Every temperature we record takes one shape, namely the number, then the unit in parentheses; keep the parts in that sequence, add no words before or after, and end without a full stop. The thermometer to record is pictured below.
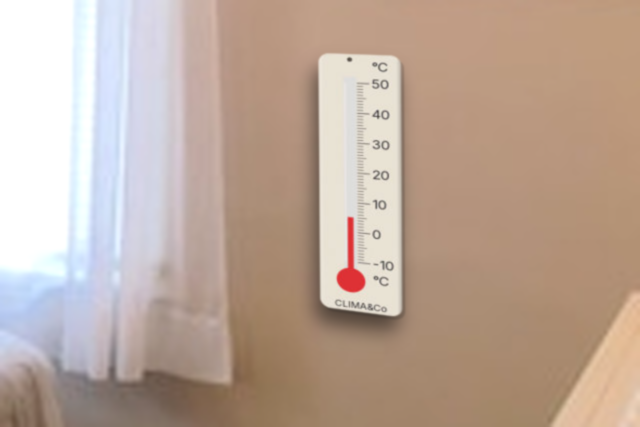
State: 5 (°C)
